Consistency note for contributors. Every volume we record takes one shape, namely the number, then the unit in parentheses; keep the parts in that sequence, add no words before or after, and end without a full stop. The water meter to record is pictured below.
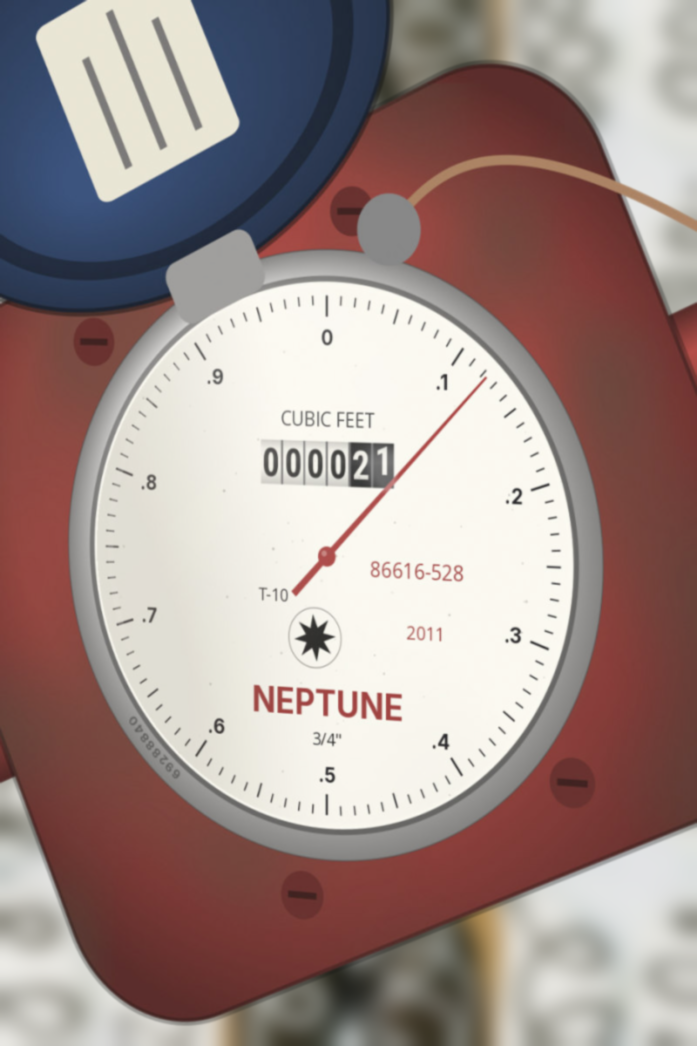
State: 21.12 (ft³)
